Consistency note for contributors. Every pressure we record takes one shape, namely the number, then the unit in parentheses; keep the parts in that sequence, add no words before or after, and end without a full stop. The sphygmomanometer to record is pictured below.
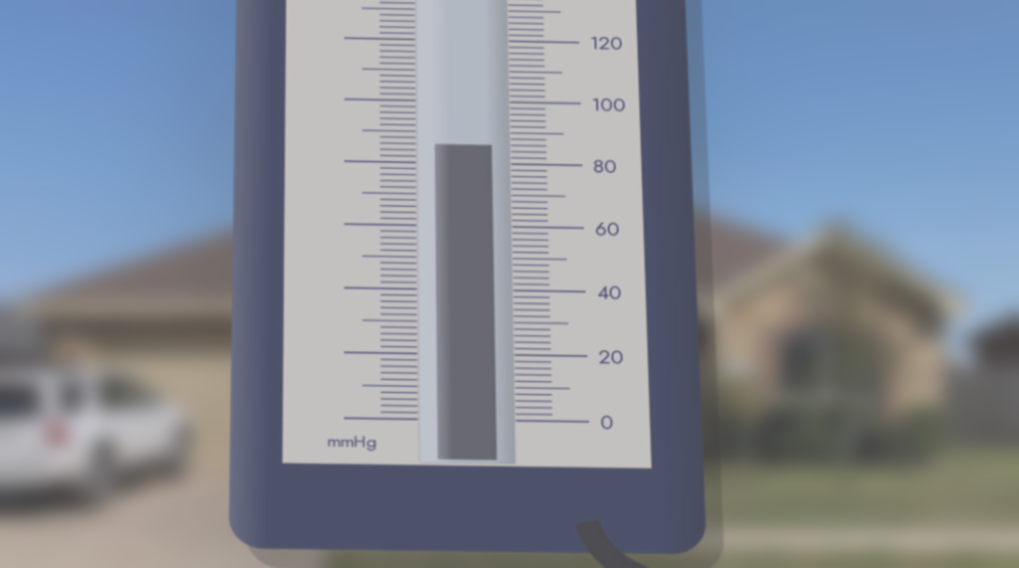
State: 86 (mmHg)
